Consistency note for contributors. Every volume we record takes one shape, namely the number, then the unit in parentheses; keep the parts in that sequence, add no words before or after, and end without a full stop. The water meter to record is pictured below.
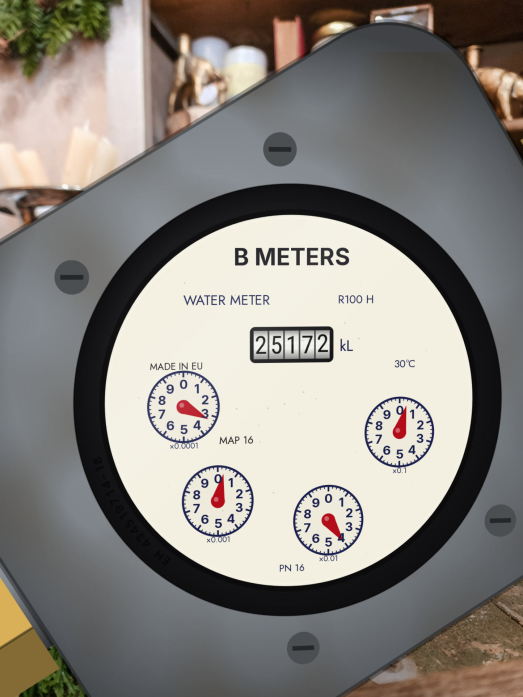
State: 25172.0403 (kL)
